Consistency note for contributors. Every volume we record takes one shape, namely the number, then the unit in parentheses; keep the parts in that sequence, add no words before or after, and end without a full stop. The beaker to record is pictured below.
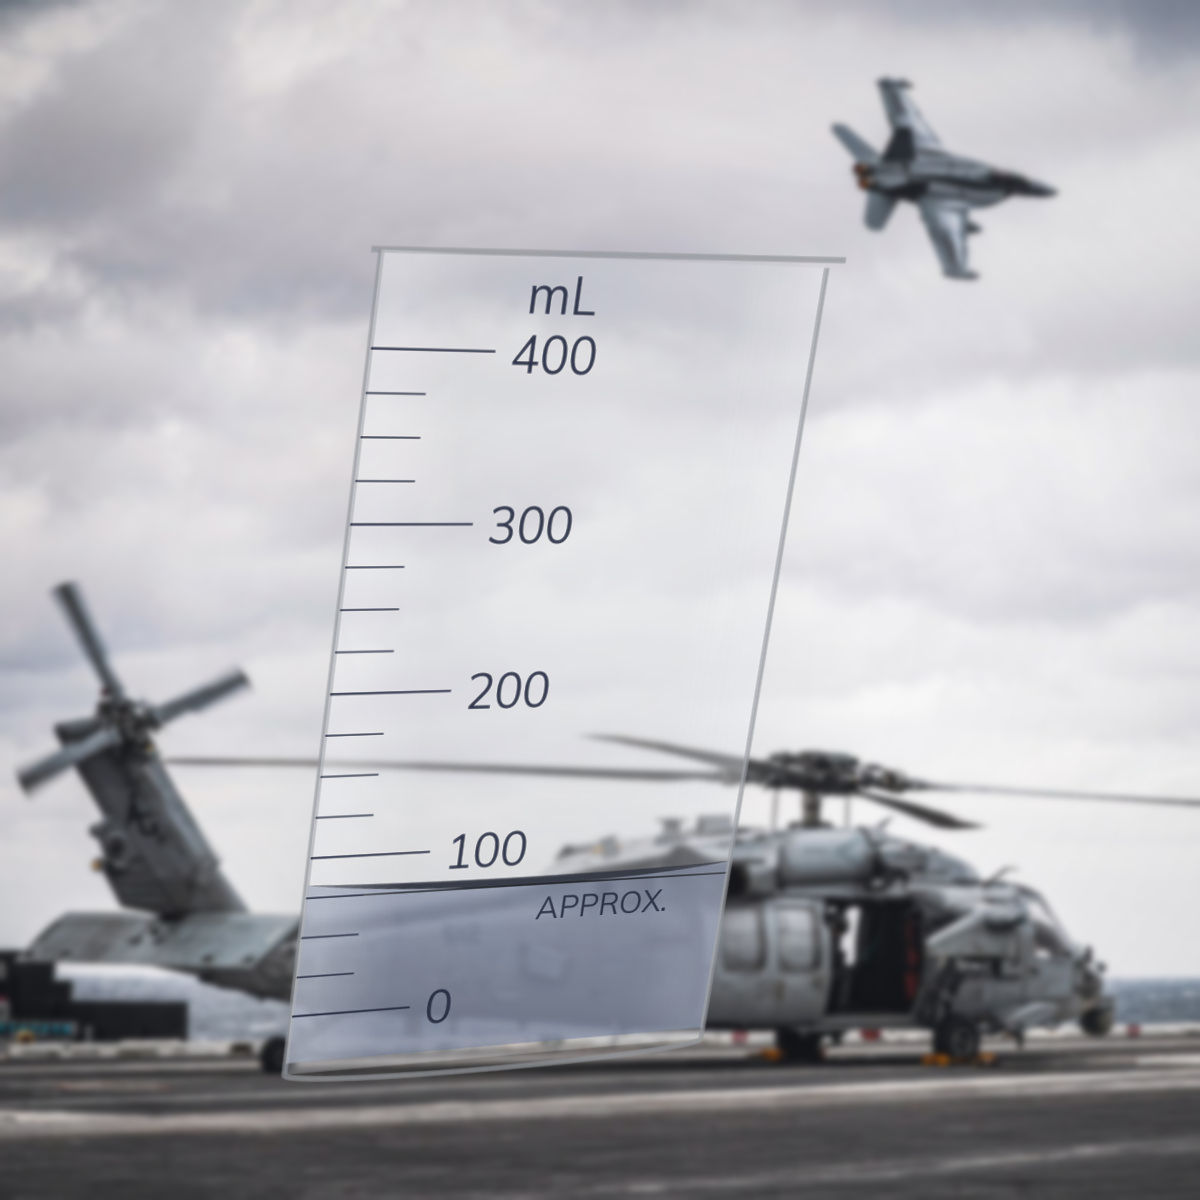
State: 75 (mL)
